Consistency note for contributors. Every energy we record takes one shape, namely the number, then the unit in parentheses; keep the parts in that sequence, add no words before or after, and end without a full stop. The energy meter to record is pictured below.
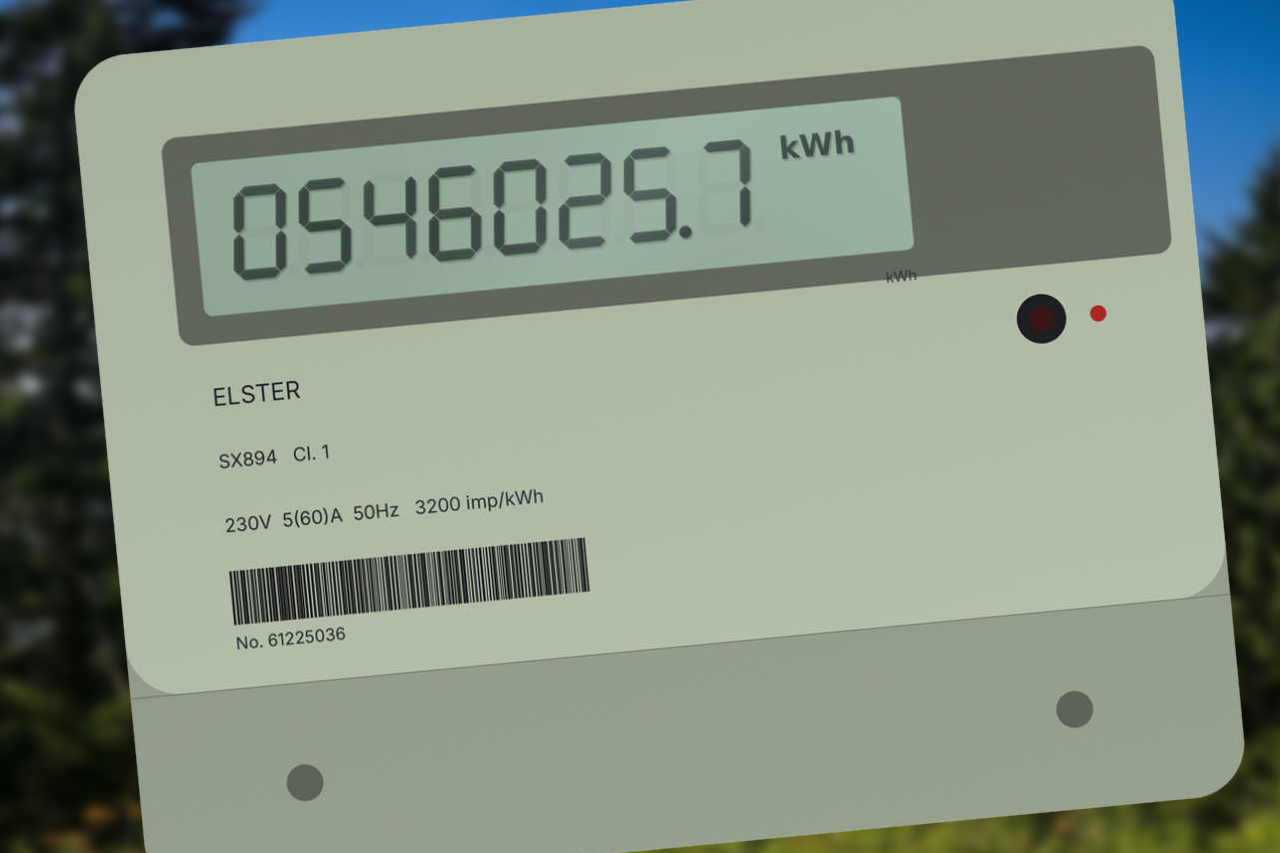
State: 546025.7 (kWh)
